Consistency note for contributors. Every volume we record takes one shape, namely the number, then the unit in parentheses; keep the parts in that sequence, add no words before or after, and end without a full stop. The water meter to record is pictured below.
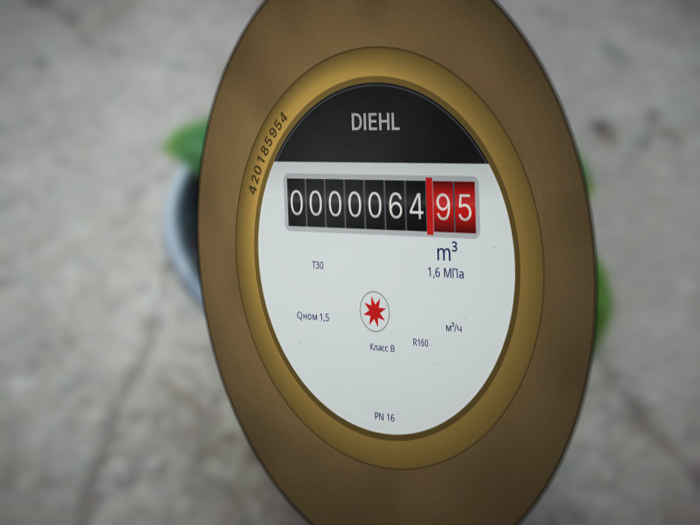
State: 64.95 (m³)
